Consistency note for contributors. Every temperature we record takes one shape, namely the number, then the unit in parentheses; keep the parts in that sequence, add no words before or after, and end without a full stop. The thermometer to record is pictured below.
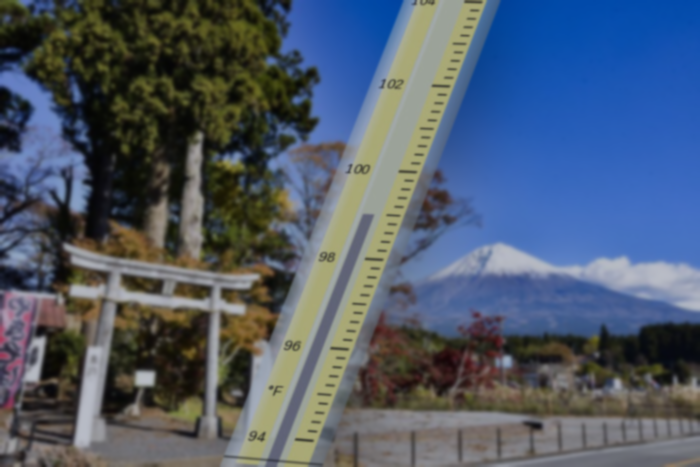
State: 99 (°F)
